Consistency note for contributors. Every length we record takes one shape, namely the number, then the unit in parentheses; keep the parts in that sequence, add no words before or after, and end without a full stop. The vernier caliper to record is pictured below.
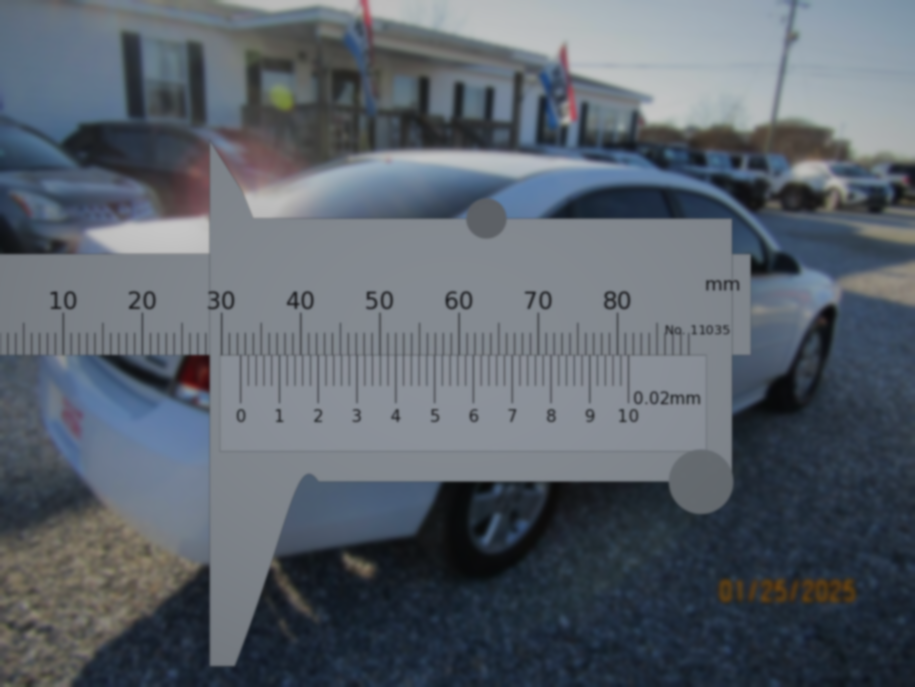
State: 32.4 (mm)
